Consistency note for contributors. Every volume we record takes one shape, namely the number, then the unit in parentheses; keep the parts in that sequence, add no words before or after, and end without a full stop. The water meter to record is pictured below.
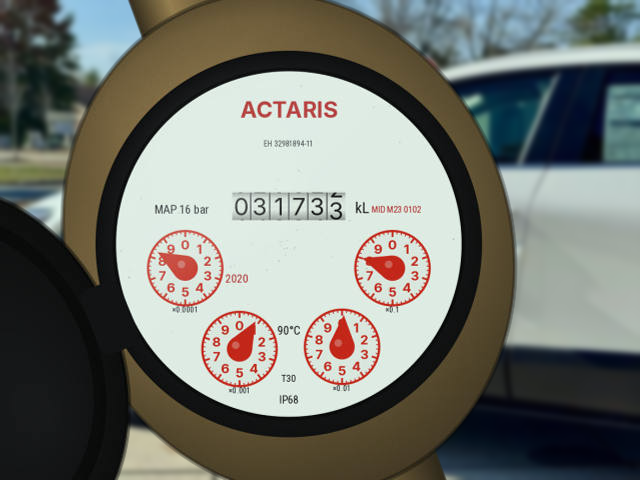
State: 31732.8008 (kL)
